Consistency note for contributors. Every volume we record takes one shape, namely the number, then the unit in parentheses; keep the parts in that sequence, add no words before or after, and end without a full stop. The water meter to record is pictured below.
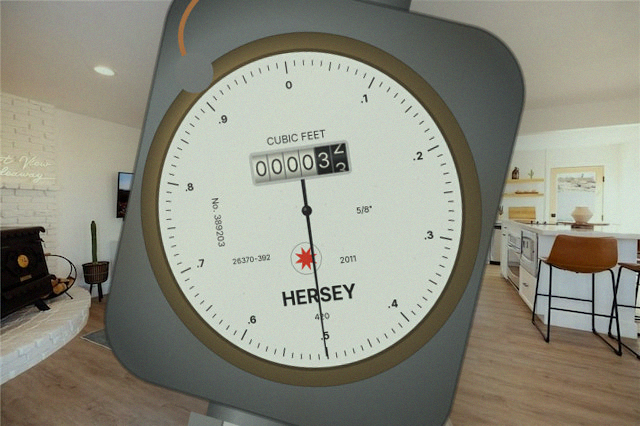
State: 32.50 (ft³)
